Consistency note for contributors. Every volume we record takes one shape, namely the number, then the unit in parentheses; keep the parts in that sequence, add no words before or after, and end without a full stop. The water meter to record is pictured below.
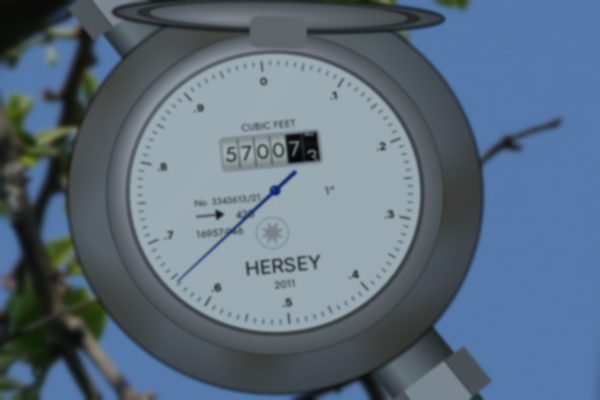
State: 570072.64 (ft³)
